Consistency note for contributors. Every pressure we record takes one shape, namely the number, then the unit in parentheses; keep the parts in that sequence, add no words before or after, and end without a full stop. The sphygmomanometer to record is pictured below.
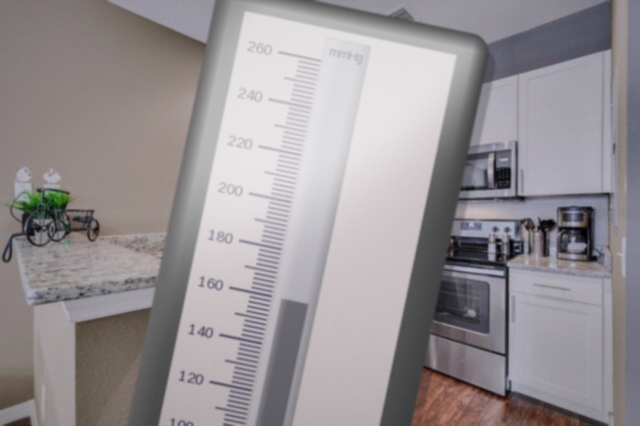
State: 160 (mmHg)
